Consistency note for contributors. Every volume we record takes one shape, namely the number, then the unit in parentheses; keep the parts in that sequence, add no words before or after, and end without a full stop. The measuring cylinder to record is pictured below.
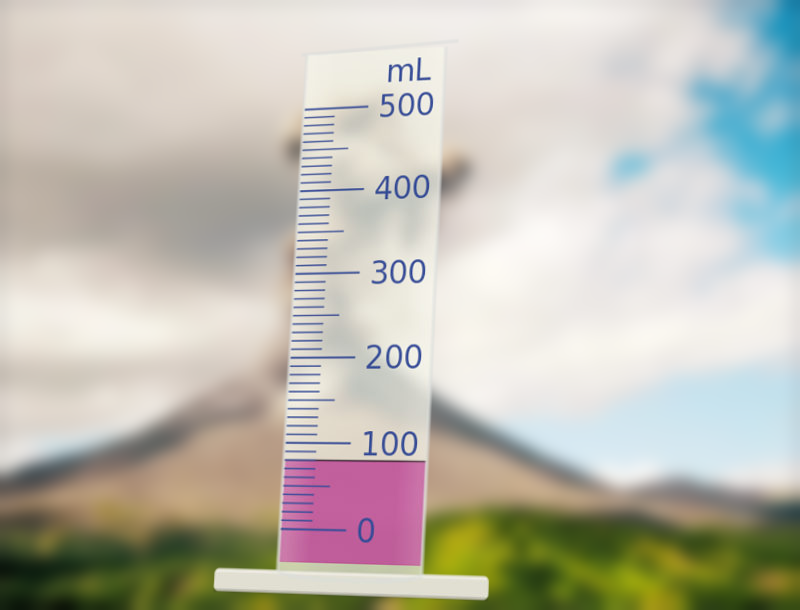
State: 80 (mL)
